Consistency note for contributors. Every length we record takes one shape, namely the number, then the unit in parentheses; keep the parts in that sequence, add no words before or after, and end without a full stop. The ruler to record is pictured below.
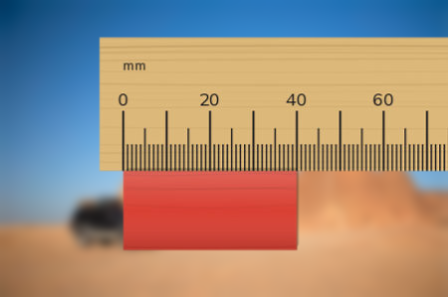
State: 40 (mm)
